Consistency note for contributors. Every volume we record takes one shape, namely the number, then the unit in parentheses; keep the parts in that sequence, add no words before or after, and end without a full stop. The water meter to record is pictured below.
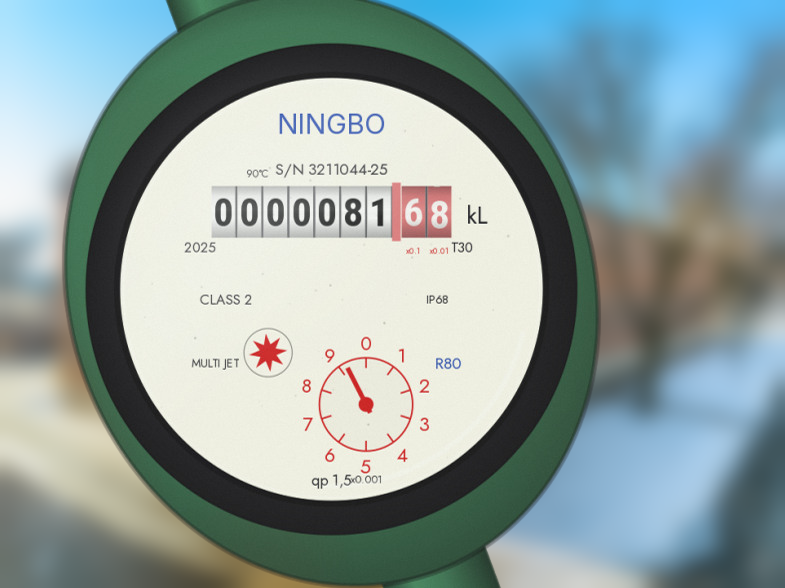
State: 81.679 (kL)
